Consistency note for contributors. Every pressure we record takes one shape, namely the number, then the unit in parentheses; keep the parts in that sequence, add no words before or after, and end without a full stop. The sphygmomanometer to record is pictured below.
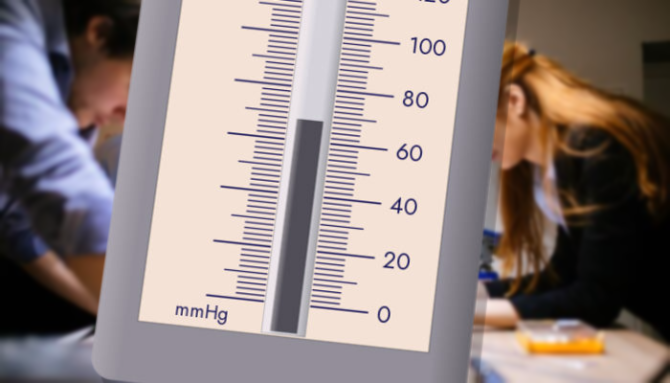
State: 68 (mmHg)
